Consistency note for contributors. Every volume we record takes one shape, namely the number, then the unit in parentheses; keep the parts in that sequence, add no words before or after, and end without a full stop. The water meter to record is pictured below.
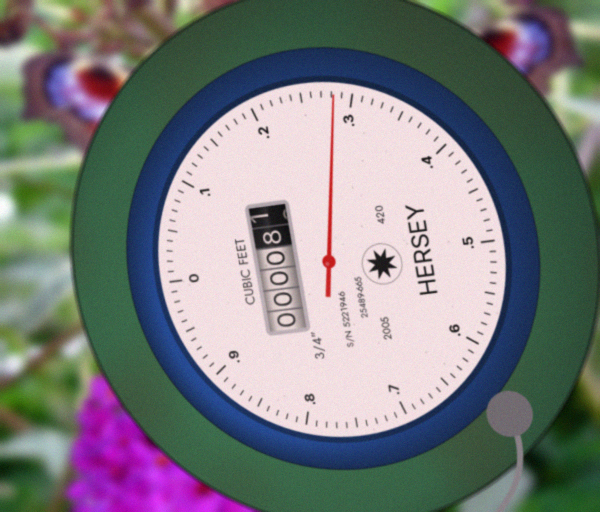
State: 81.28 (ft³)
